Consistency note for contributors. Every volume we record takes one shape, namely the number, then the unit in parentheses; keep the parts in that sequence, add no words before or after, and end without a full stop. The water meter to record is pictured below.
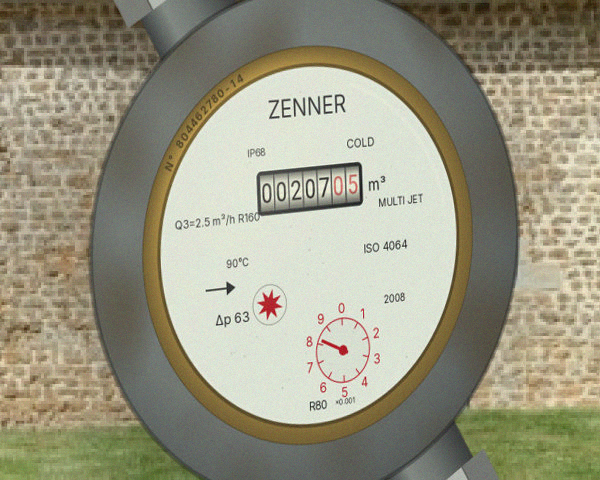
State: 207.058 (m³)
